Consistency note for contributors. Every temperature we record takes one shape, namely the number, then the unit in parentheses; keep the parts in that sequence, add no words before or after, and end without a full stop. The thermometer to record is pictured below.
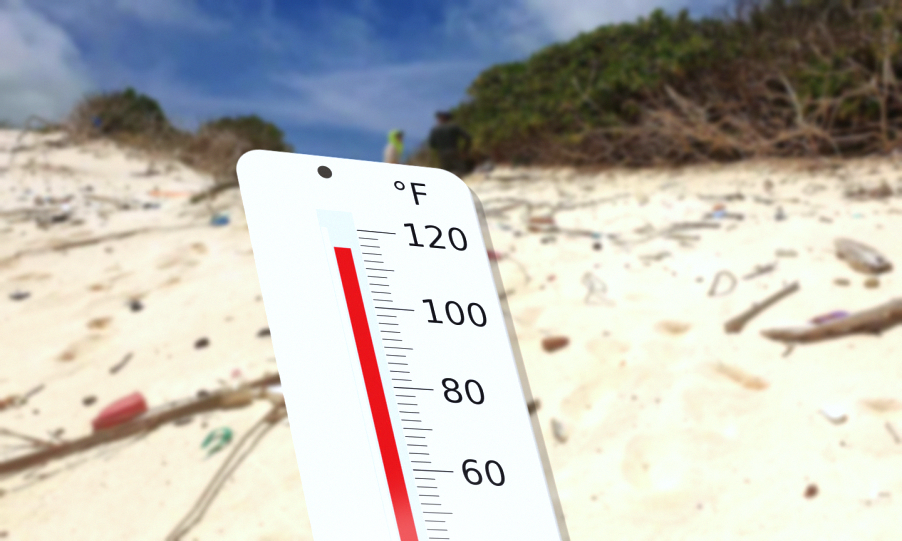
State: 115 (°F)
